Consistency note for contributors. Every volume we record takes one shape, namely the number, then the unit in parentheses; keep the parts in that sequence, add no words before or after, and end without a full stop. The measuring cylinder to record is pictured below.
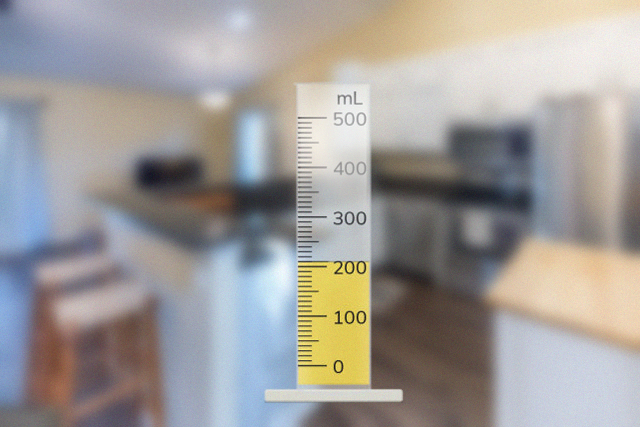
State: 210 (mL)
